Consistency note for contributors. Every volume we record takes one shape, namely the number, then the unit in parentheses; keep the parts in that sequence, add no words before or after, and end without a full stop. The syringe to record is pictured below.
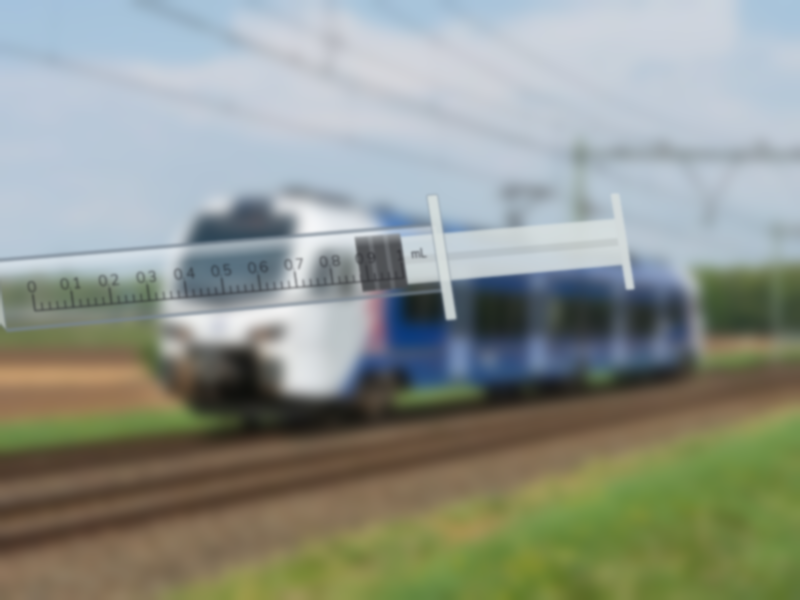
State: 0.88 (mL)
